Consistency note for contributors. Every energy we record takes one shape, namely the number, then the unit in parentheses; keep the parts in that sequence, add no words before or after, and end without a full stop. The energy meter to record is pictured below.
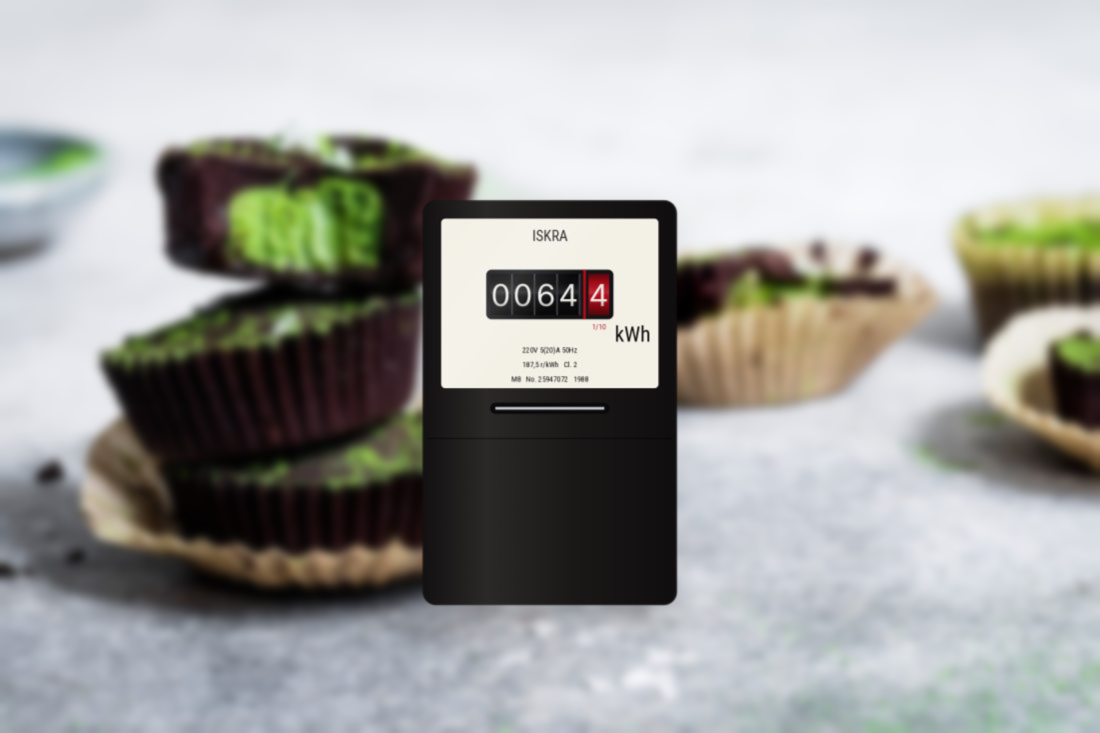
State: 64.4 (kWh)
